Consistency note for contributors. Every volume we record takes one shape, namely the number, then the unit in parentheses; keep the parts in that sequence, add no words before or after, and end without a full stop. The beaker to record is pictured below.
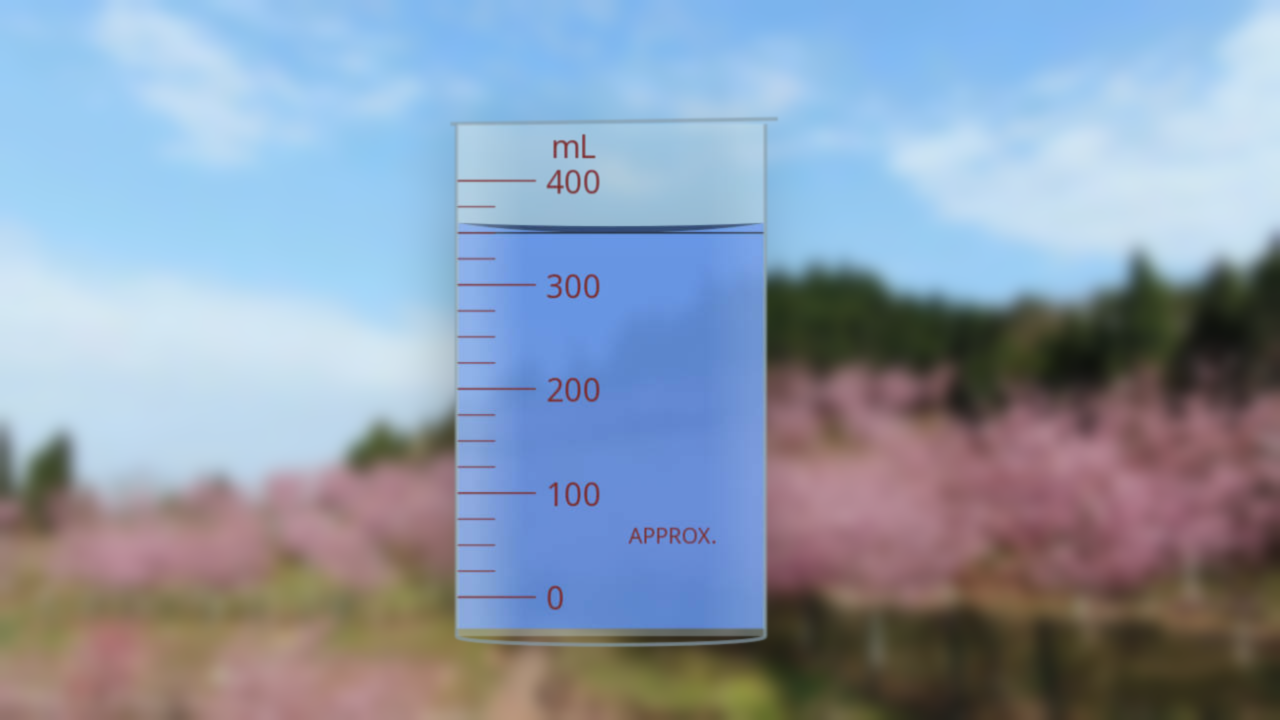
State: 350 (mL)
